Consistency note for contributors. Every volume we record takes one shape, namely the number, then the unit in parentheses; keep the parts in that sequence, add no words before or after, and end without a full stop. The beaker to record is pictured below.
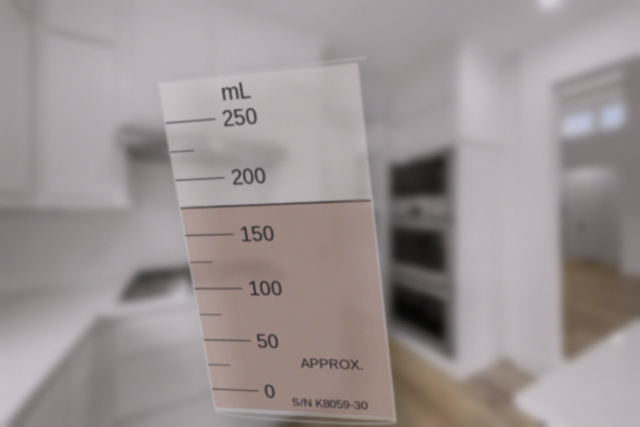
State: 175 (mL)
